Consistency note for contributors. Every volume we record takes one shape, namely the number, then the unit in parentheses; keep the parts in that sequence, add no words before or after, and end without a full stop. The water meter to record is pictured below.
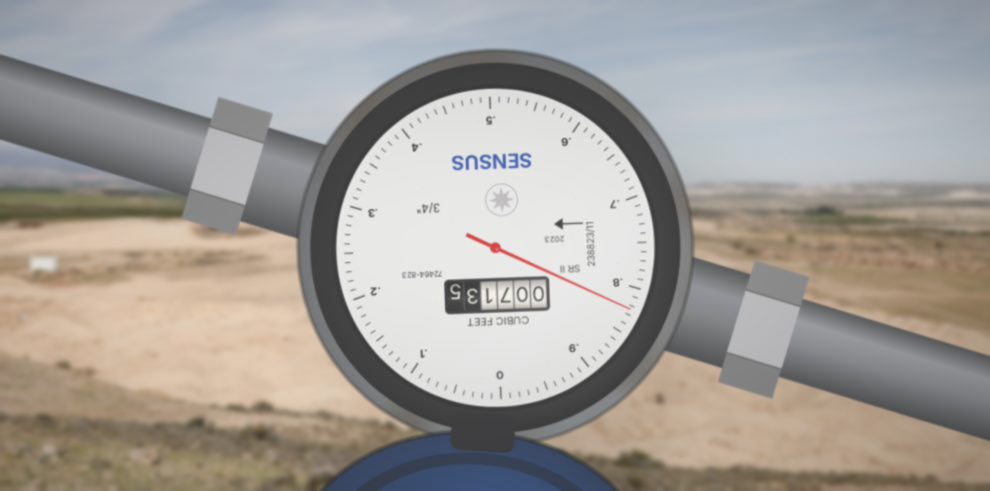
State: 7134.82 (ft³)
